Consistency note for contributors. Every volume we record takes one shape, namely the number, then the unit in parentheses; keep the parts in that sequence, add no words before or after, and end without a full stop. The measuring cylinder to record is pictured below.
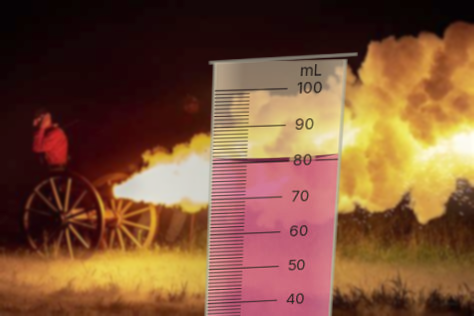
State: 80 (mL)
